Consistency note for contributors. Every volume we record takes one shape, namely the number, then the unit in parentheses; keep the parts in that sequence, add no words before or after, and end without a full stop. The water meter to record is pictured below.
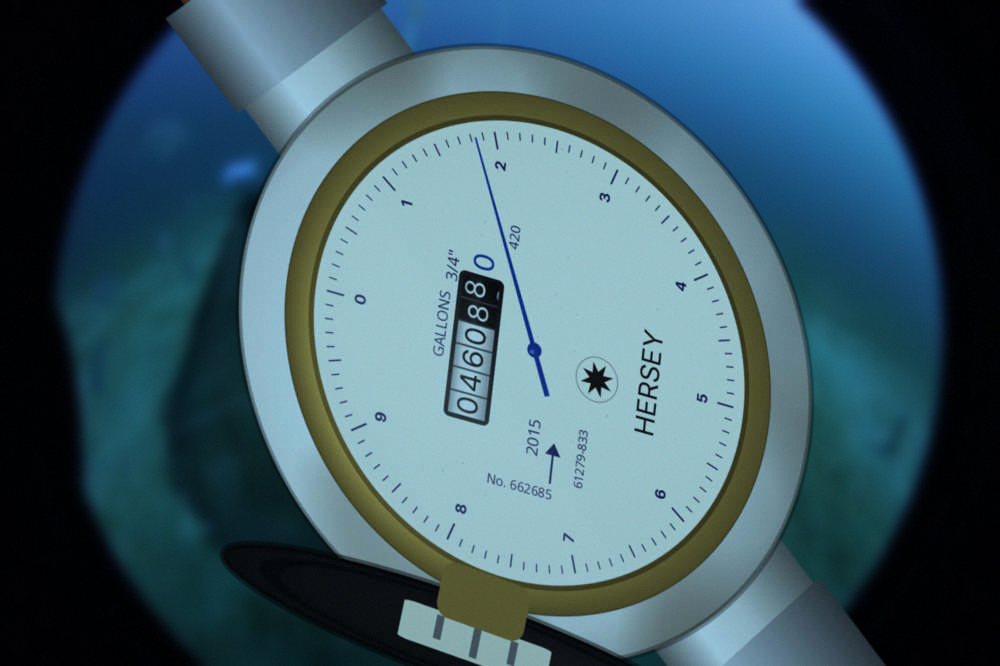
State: 460881.8 (gal)
